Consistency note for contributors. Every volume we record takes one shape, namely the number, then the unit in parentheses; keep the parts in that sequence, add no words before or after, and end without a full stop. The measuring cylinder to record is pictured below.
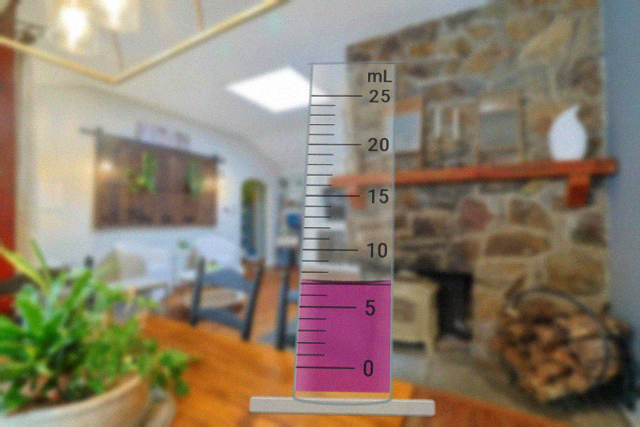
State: 7 (mL)
